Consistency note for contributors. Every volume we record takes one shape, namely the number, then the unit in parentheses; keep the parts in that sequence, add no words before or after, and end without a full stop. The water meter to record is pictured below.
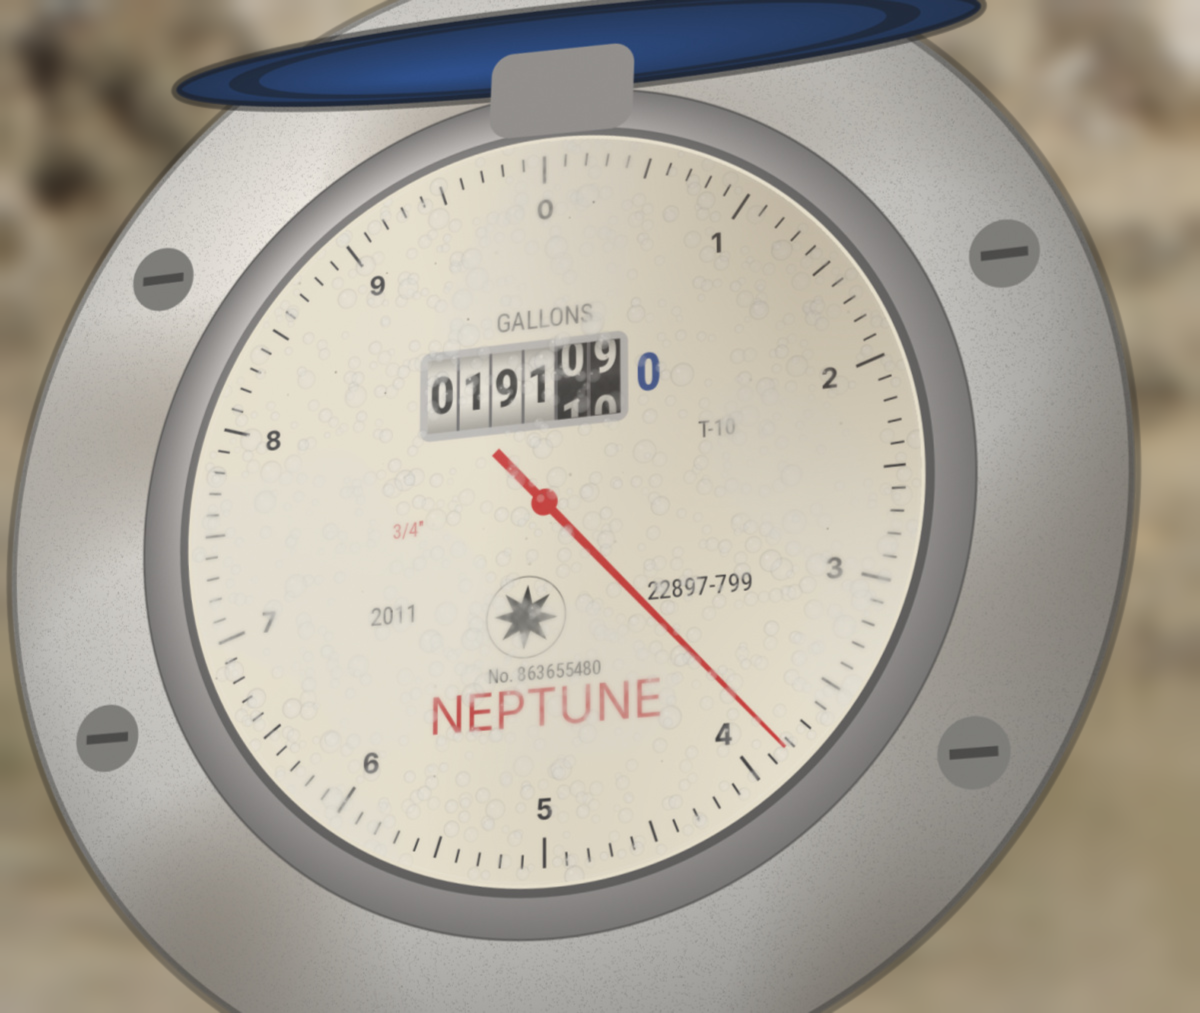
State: 191093.8 (gal)
